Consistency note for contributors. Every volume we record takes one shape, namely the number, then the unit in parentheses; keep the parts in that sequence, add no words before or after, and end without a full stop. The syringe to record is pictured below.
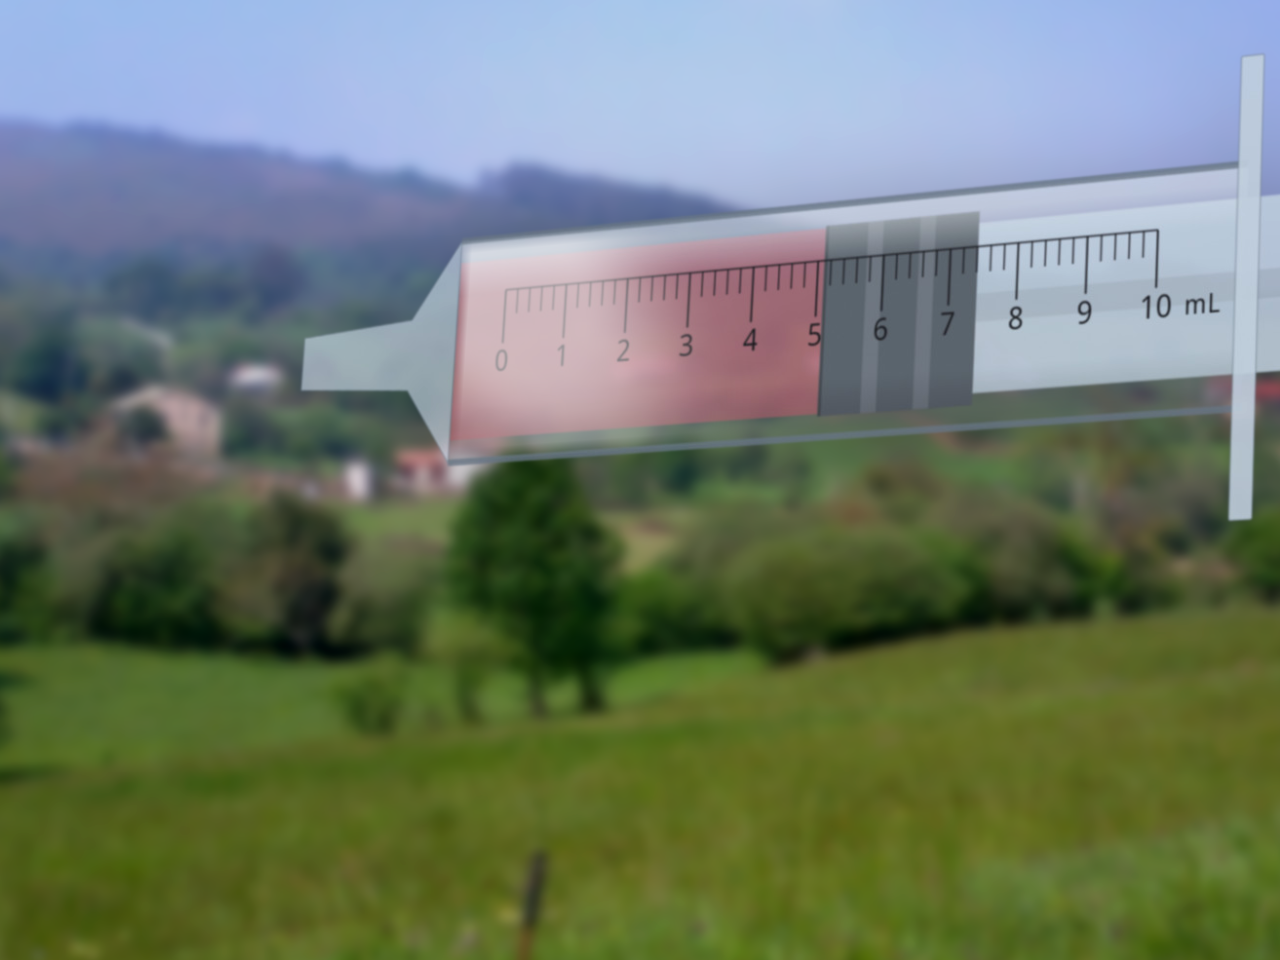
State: 5.1 (mL)
